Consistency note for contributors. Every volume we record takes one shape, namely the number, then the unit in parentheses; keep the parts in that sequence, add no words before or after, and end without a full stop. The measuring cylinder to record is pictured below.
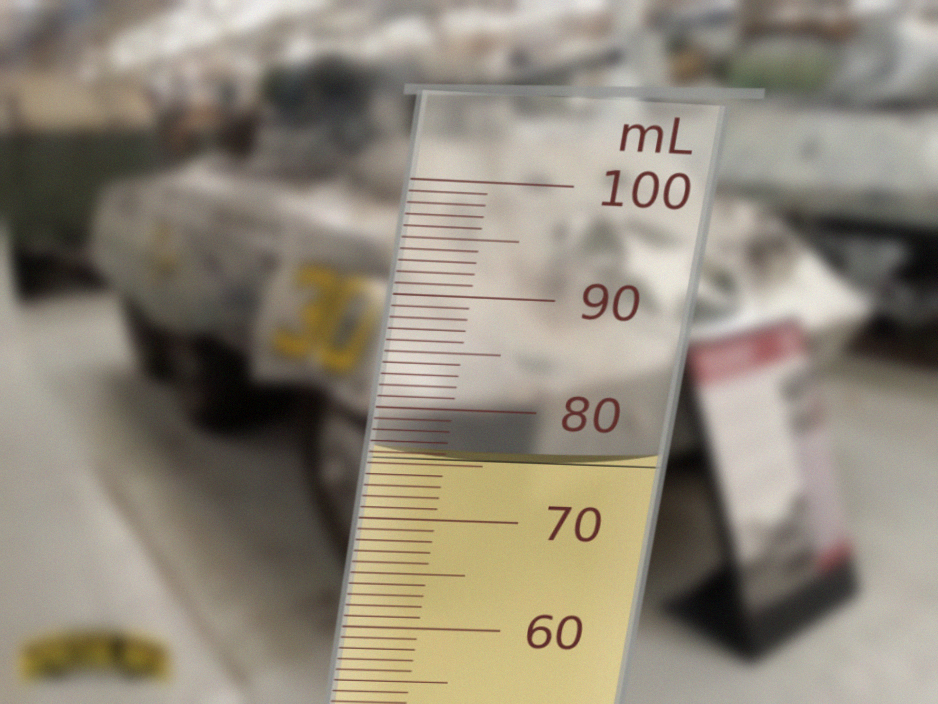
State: 75.5 (mL)
